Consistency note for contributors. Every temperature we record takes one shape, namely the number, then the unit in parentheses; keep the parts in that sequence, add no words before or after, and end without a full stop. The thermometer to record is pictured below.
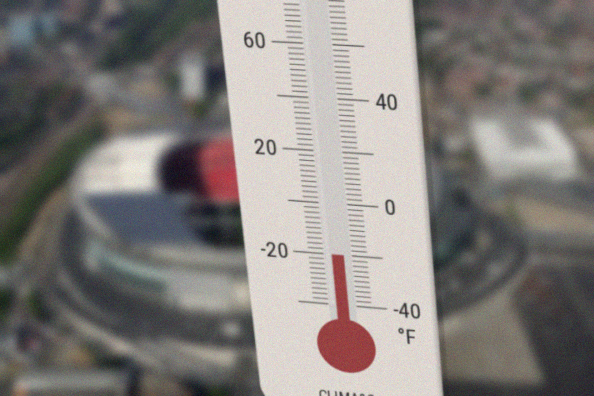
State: -20 (°F)
